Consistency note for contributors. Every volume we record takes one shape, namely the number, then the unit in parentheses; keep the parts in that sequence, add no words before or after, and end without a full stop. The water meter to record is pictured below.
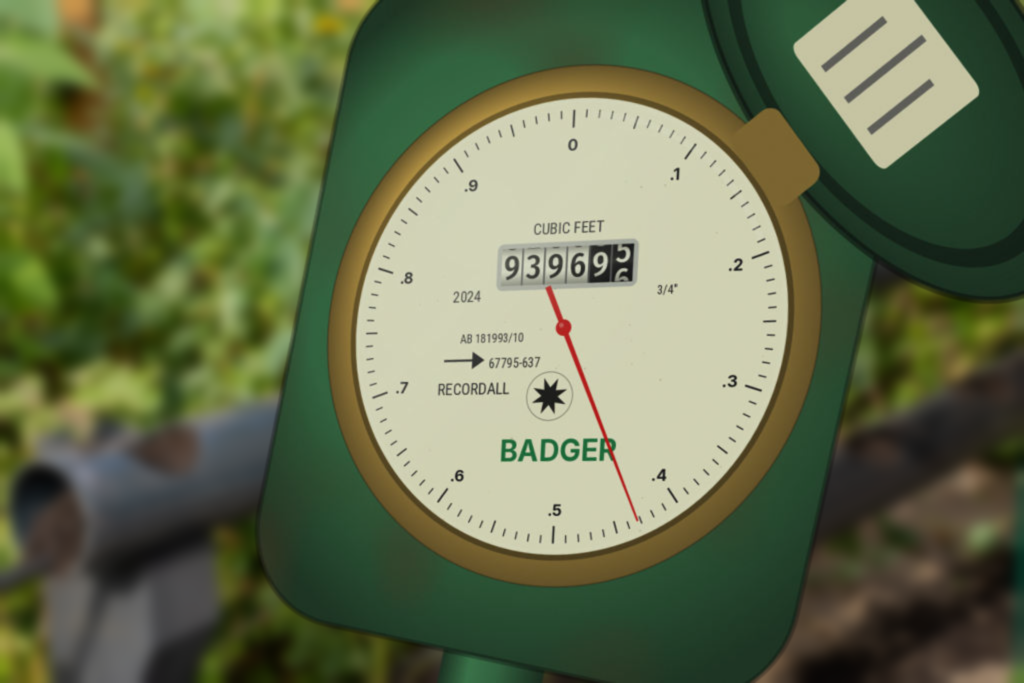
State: 939695.43 (ft³)
